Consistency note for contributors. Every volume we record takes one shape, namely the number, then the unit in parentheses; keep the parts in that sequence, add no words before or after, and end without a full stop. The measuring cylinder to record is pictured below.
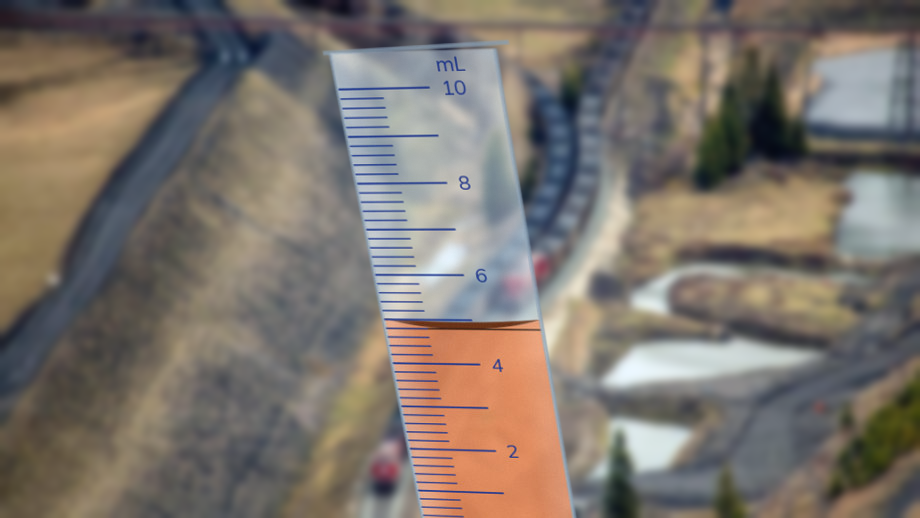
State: 4.8 (mL)
